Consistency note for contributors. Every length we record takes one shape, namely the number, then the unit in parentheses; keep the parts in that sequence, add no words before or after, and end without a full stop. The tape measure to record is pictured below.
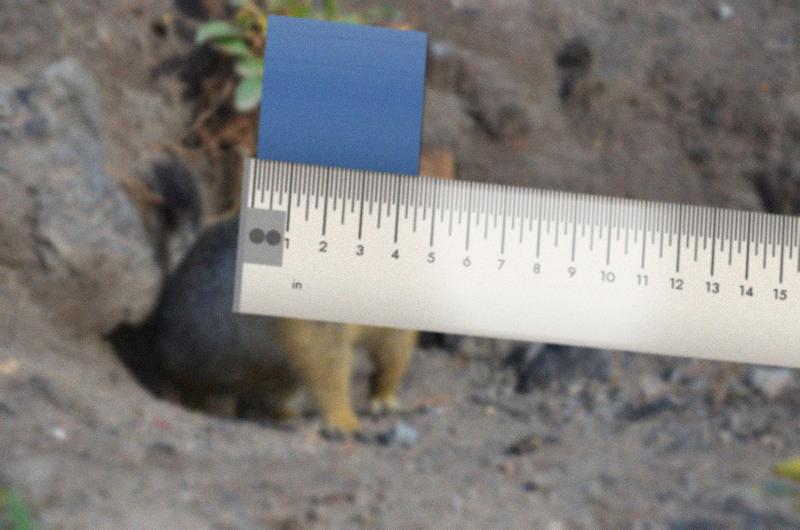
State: 4.5 (in)
